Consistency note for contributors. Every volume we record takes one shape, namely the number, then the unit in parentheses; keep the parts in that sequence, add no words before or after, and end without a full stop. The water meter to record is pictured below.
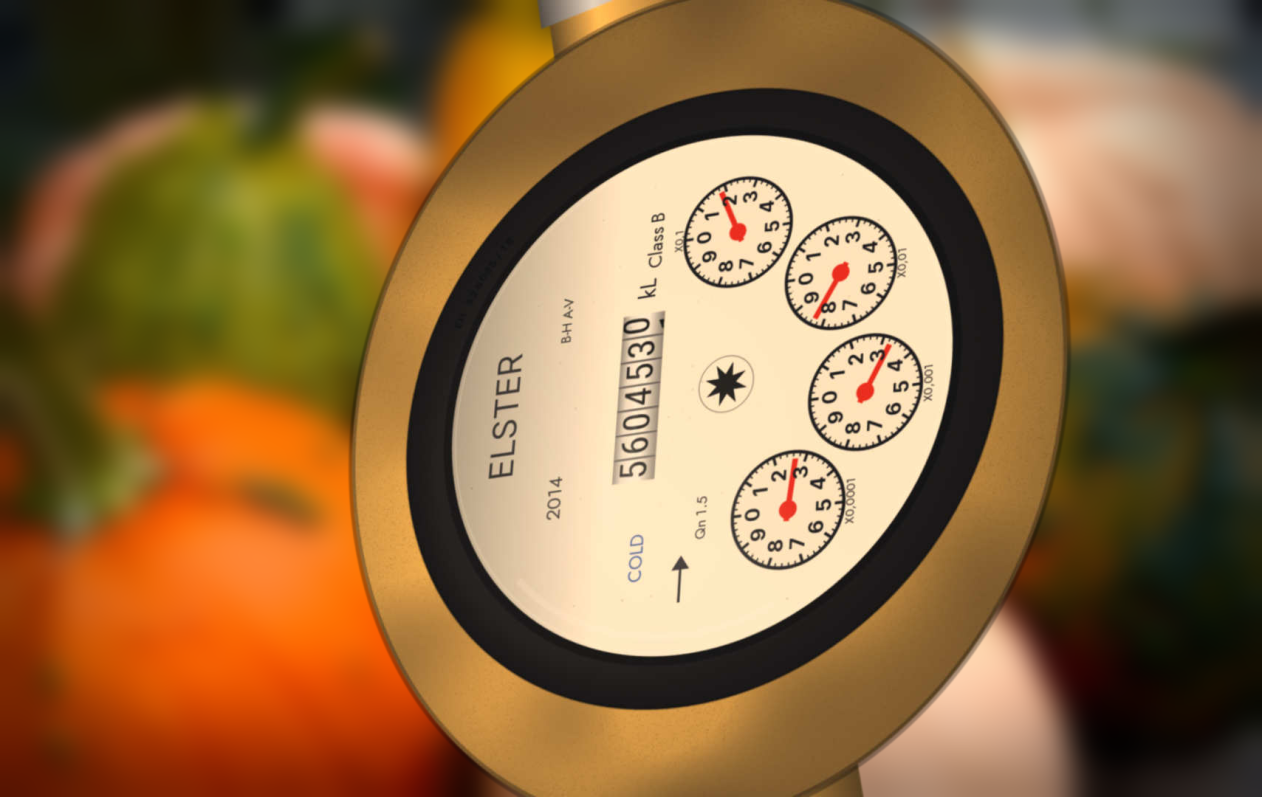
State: 5604530.1832 (kL)
